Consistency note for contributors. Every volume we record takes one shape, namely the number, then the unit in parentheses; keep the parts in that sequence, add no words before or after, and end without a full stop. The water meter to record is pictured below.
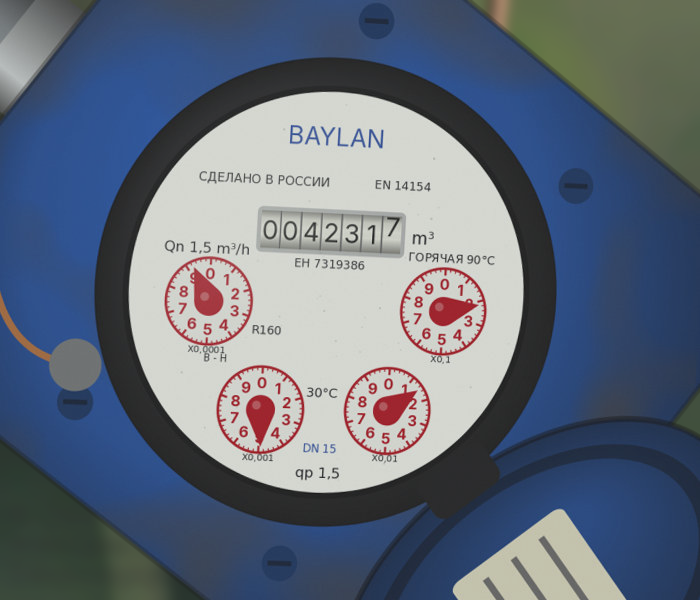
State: 42317.2149 (m³)
